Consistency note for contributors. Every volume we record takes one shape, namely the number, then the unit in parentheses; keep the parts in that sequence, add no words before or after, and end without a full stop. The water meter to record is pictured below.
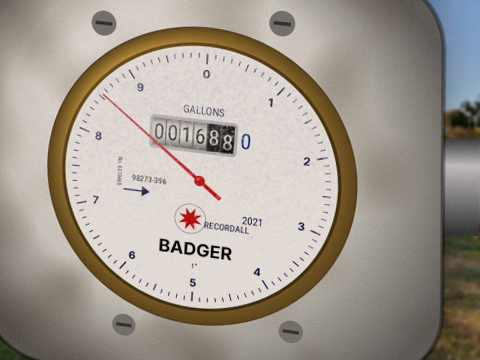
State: 16878.5 (gal)
